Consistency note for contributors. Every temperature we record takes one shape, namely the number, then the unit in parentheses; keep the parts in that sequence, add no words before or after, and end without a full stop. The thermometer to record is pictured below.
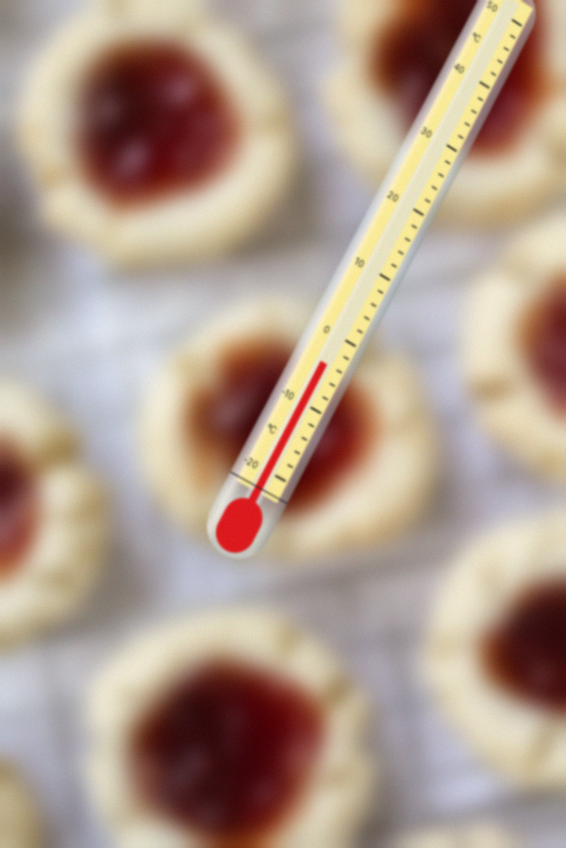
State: -4 (°C)
